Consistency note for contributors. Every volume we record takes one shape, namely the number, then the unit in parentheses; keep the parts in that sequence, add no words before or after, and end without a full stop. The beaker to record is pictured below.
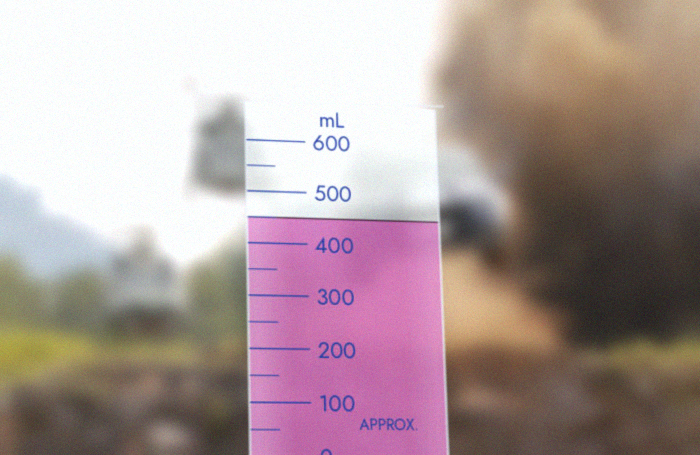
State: 450 (mL)
